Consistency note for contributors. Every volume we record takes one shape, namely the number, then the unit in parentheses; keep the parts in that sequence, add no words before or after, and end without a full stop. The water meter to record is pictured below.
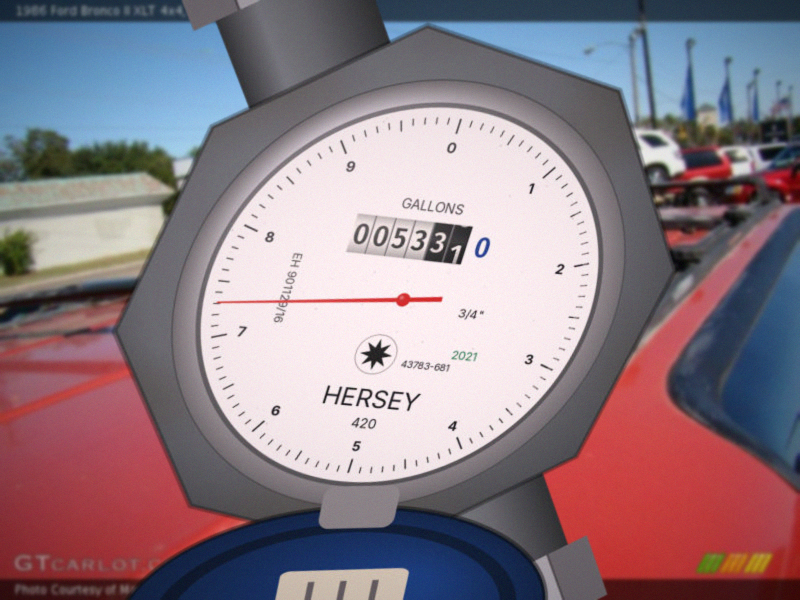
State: 53307.3 (gal)
